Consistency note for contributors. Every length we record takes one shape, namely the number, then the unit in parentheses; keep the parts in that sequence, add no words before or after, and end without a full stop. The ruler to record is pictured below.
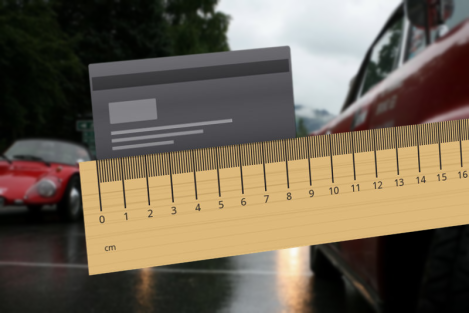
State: 8.5 (cm)
